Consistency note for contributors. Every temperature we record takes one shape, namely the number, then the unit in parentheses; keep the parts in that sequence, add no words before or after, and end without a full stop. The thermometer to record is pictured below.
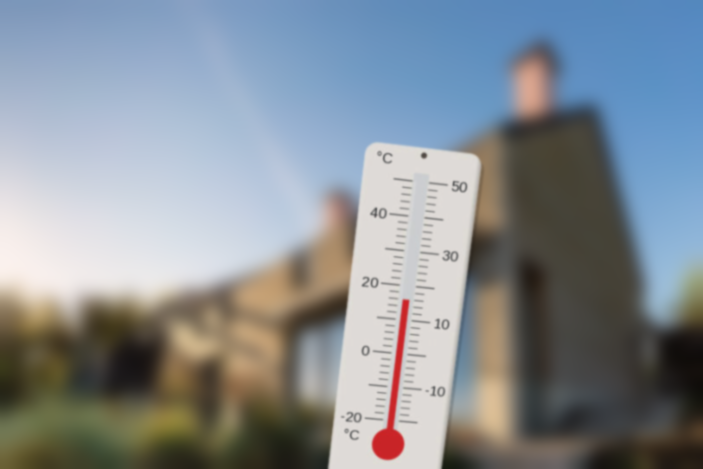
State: 16 (°C)
